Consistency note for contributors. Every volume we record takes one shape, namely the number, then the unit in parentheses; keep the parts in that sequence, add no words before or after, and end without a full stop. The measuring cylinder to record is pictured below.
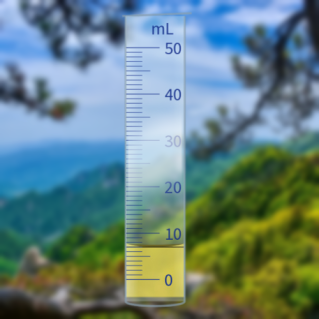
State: 7 (mL)
